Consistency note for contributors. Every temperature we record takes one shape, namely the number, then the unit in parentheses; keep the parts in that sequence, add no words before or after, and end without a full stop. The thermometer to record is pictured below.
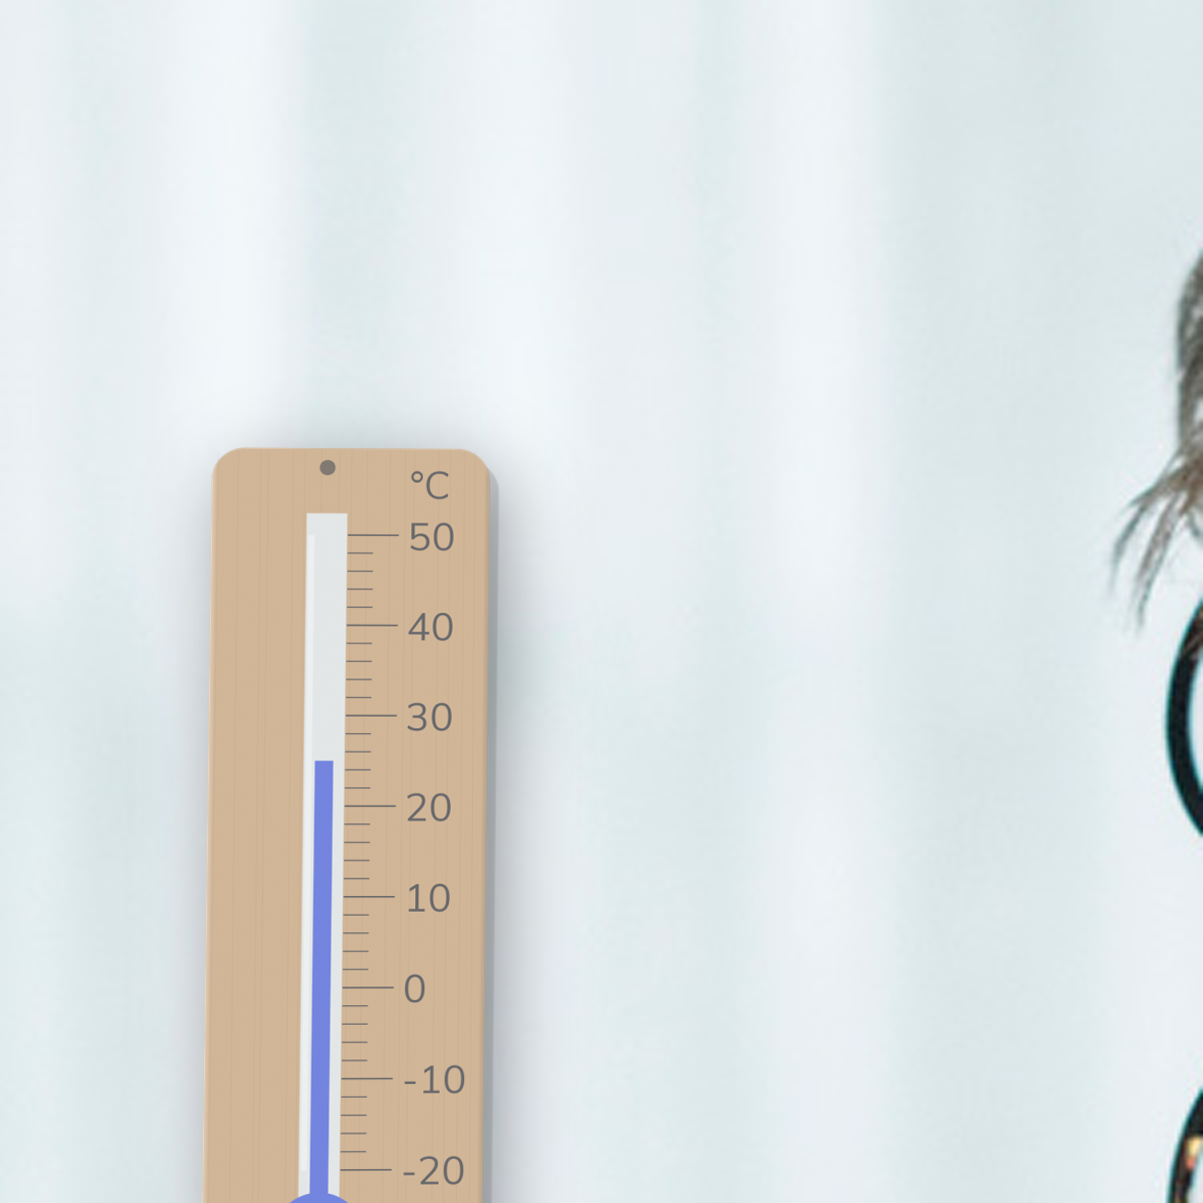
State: 25 (°C)
